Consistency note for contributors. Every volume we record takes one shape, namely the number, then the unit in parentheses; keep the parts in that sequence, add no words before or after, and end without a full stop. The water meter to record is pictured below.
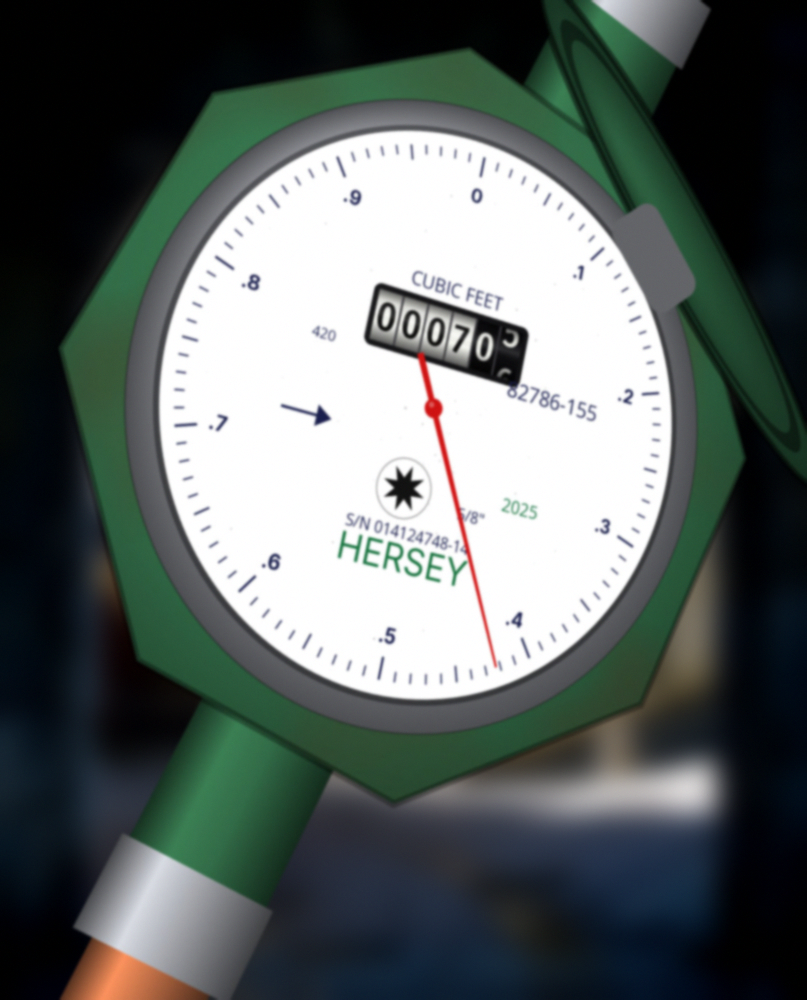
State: 705.42 (ft³)
